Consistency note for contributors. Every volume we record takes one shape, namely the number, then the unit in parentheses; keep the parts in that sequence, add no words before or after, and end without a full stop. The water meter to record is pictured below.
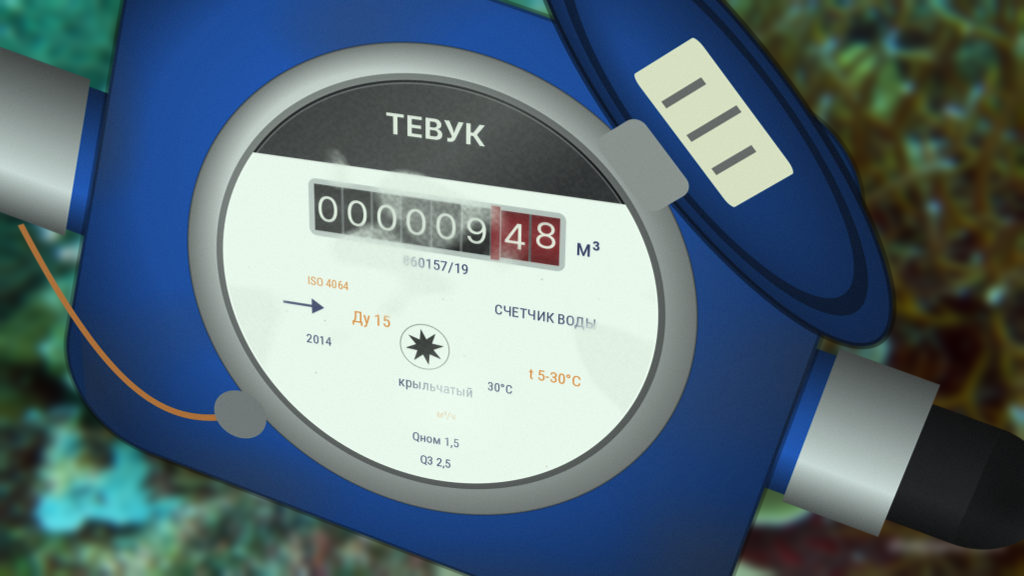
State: 9.48 (m³)
